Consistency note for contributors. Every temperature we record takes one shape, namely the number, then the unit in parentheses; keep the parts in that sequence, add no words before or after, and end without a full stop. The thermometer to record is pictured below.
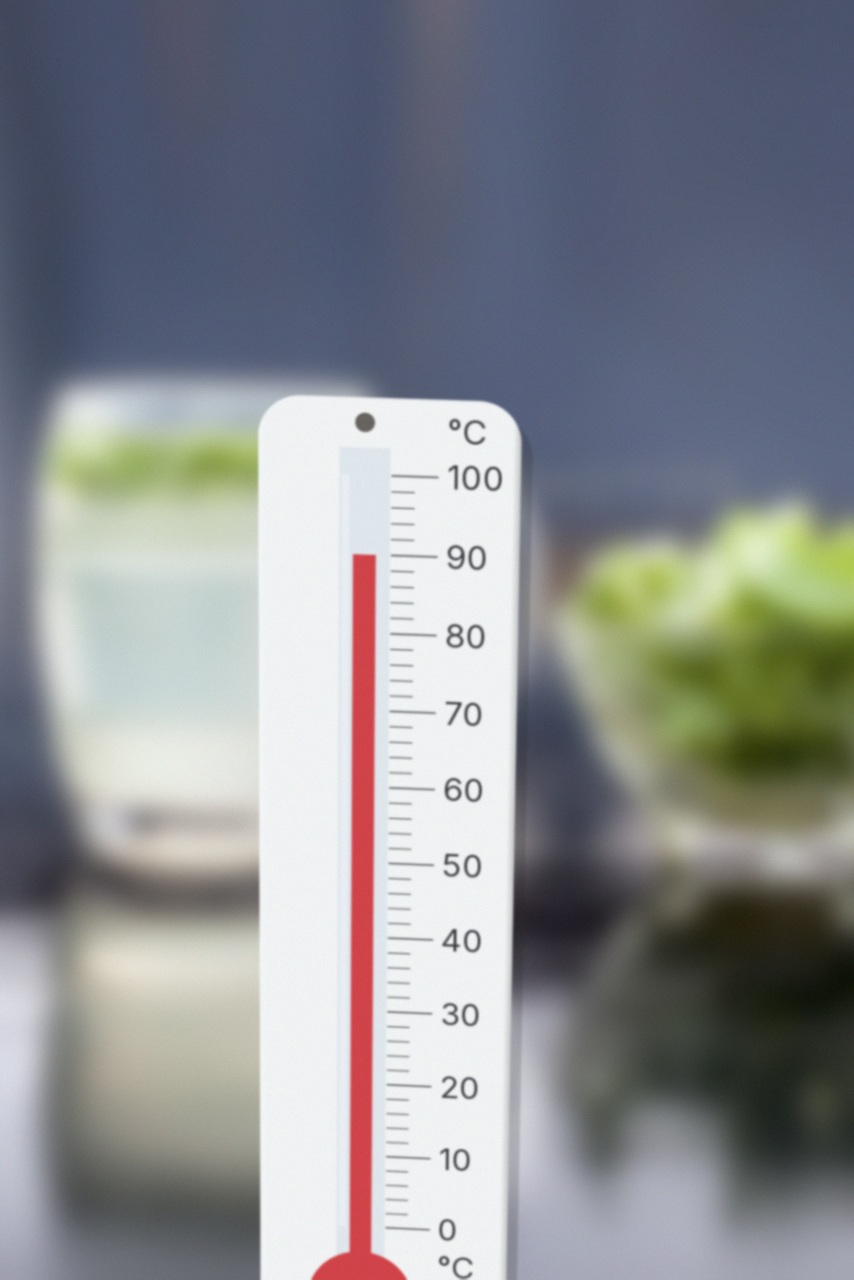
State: 90 (°C)
